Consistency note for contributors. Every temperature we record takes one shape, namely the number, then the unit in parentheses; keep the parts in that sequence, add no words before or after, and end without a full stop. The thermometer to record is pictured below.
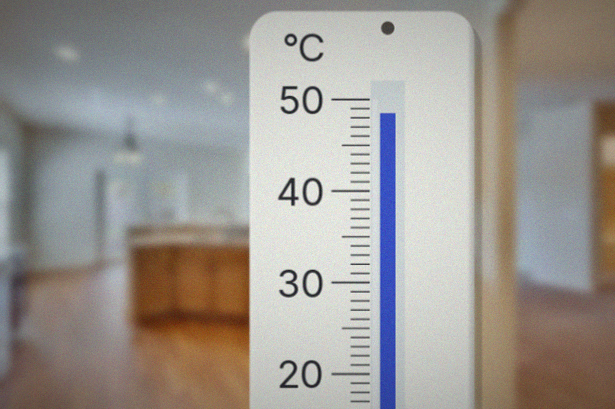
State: 48.5 (°C)
